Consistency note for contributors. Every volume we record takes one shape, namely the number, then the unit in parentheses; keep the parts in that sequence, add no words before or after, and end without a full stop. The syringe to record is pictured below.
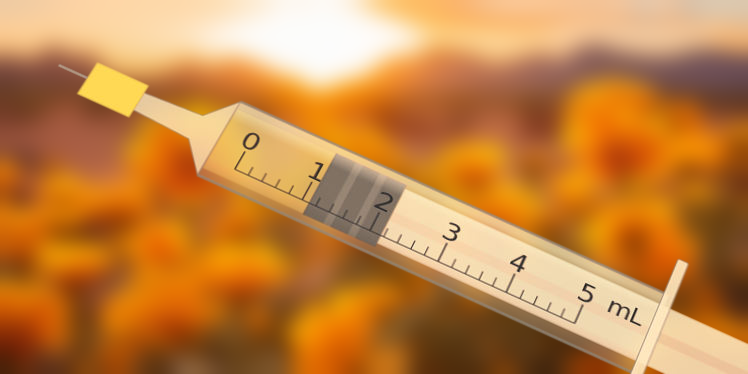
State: 1.1 (mL)
